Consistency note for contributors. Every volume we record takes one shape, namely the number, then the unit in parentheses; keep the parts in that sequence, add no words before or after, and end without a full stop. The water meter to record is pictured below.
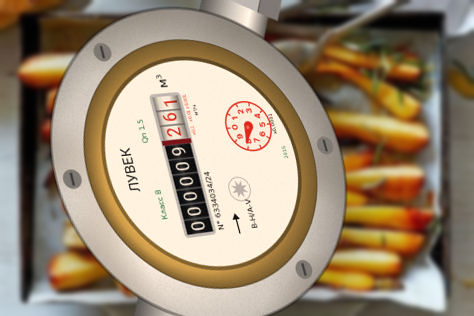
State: 9.2608 (m³)
